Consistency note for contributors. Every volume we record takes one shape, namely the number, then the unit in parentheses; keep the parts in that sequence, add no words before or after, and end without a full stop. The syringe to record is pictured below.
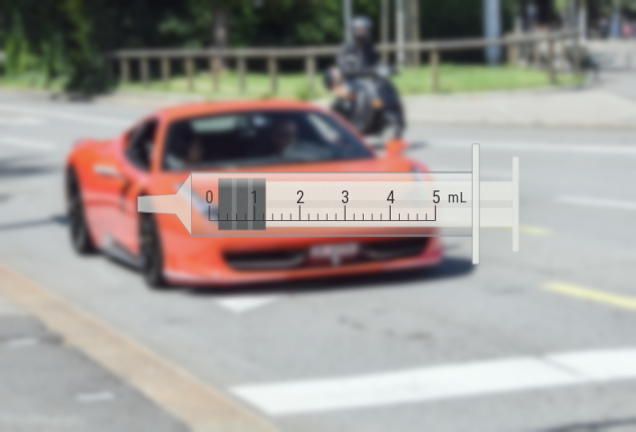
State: 0.2 (mL)
